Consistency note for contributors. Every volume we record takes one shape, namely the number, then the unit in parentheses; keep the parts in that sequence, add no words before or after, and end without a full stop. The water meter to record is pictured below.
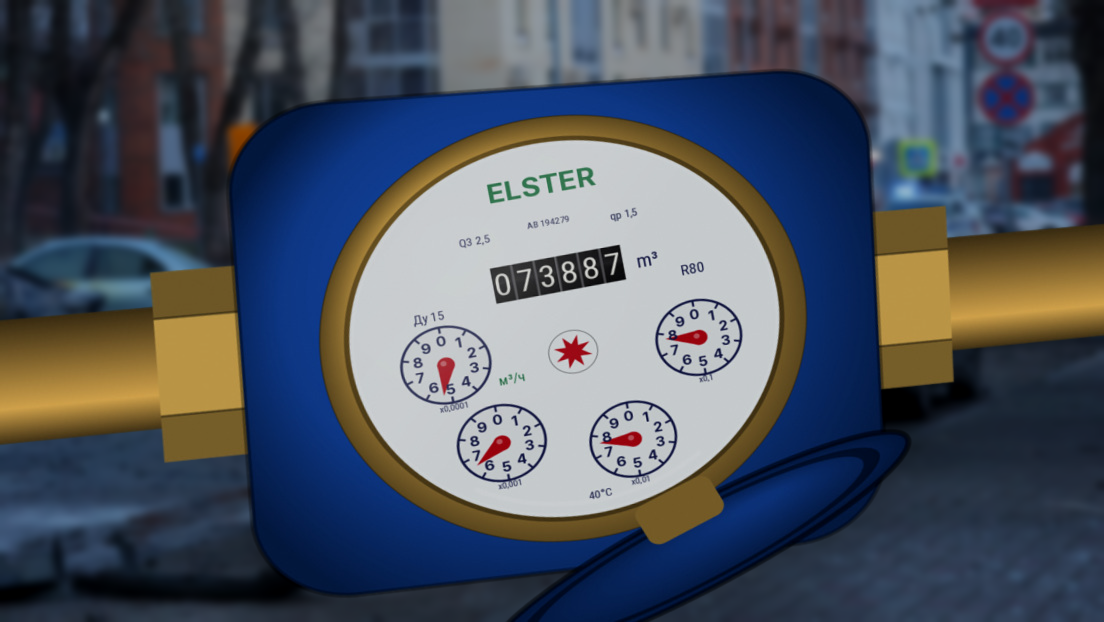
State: 73887.7765 (m³)
